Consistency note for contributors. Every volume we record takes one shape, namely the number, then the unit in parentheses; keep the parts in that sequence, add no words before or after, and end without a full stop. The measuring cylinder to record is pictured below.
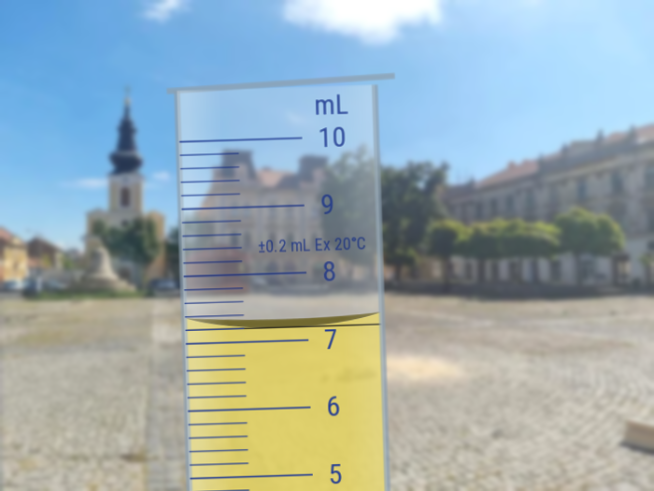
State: 7.2 (mL)
